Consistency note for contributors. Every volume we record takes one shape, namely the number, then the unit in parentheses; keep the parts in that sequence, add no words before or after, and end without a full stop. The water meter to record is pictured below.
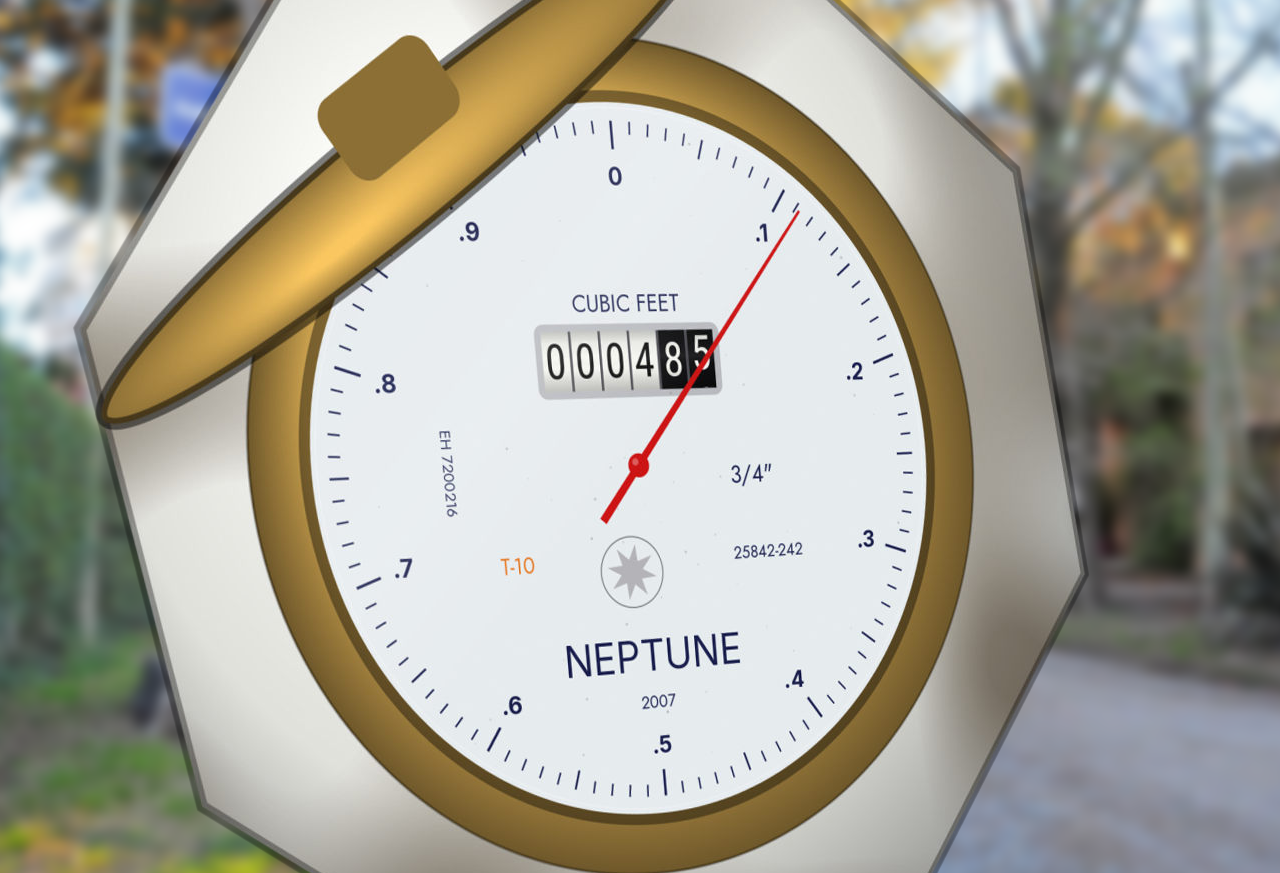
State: 485.11 (ft³)
